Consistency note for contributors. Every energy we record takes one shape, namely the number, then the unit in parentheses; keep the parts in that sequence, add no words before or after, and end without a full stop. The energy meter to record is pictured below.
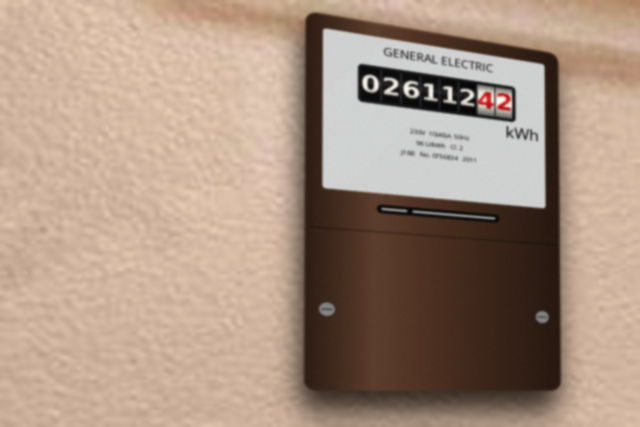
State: 26112.42 (kWh)
